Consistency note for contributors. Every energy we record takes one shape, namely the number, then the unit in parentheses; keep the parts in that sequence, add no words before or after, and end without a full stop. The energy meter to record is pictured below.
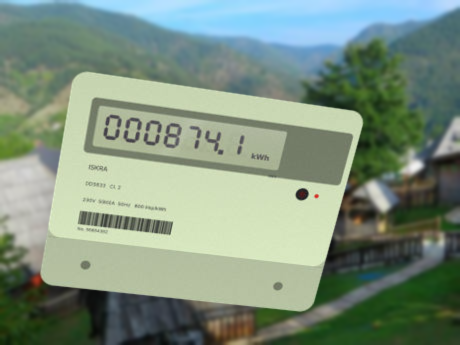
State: 874.1 (kWh)
